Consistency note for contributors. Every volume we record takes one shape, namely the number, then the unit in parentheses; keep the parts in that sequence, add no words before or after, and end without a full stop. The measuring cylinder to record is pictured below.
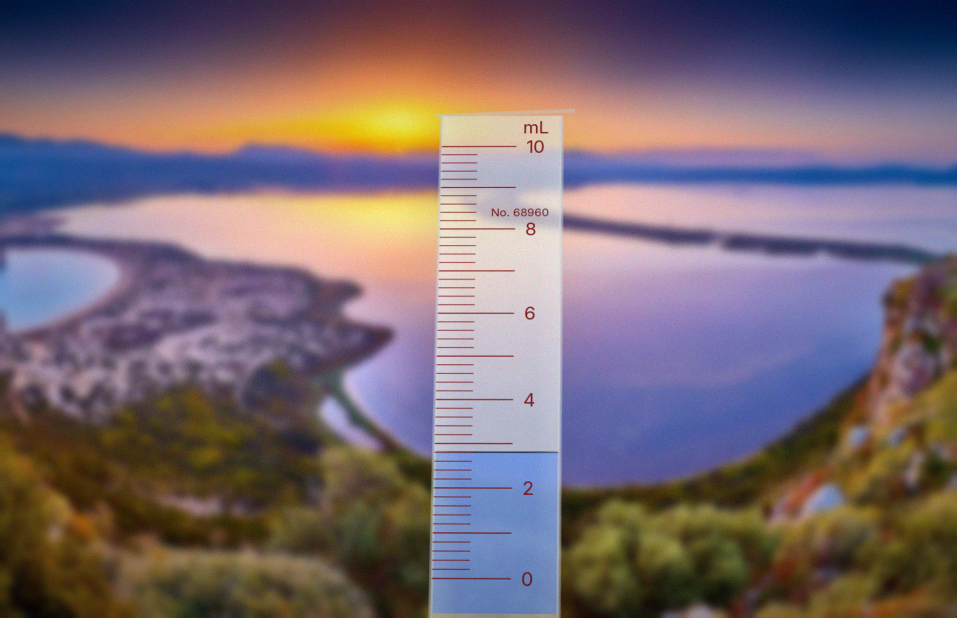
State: 2.8 (mL)
